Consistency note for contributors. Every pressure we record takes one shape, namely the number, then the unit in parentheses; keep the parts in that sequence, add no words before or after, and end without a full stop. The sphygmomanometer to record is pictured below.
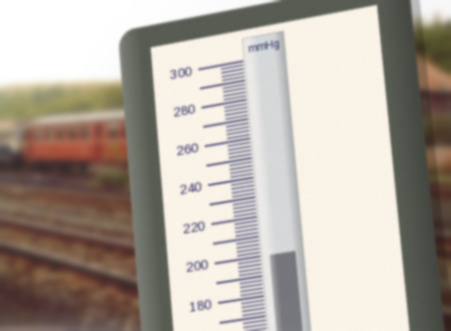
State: 200 (mmHg)
